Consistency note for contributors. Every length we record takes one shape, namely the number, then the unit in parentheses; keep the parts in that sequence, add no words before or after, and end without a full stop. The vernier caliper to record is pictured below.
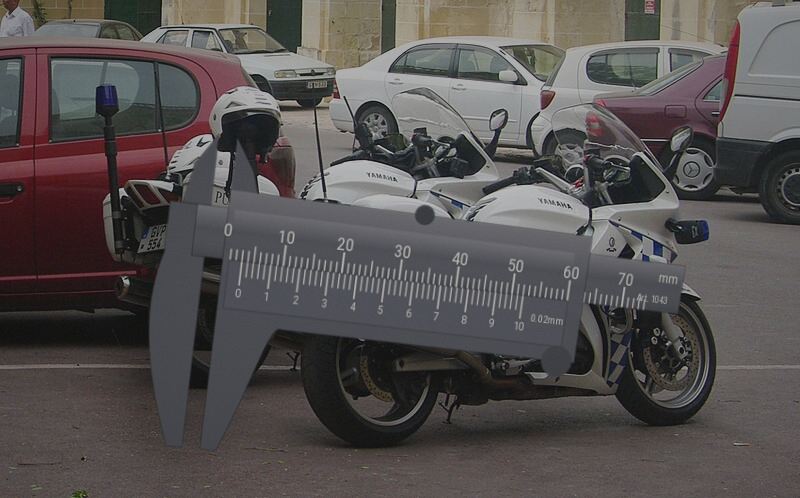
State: 3.0 (mm)
